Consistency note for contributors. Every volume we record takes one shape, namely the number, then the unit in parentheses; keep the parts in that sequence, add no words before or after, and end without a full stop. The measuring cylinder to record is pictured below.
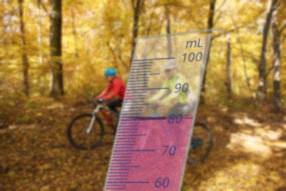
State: 80 (mL)
